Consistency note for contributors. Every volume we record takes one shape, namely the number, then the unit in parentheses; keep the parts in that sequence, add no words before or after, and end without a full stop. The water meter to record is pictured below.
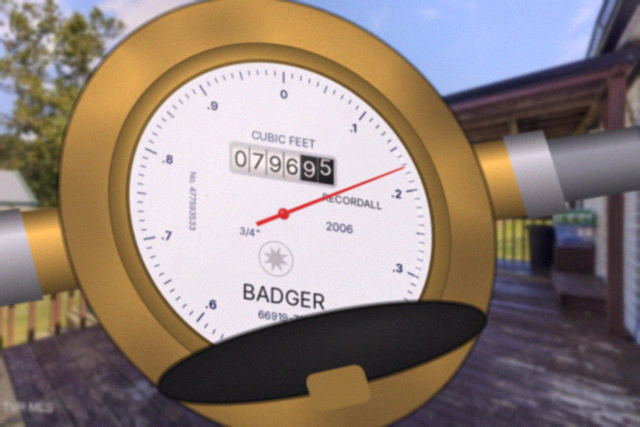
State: 79695.17 (ft³)
